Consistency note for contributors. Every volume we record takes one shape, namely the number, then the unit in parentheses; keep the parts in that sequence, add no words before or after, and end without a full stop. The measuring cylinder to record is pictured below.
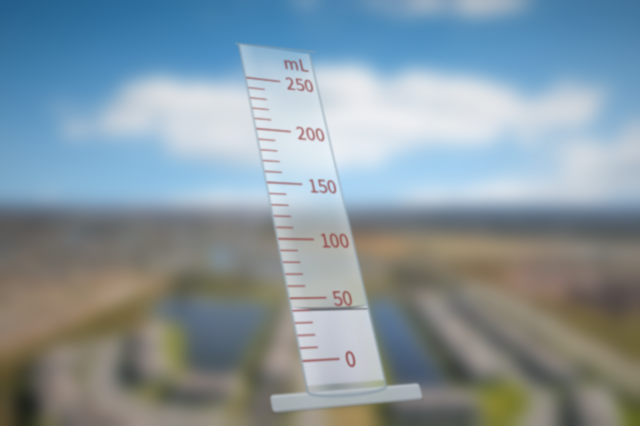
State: 40 (mL)
